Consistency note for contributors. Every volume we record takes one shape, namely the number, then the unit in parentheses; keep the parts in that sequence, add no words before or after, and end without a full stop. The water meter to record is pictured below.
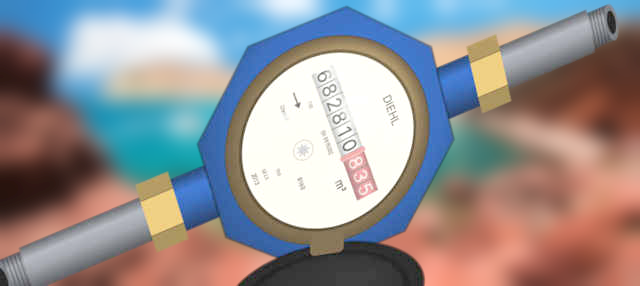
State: 682810.835 (m³)
